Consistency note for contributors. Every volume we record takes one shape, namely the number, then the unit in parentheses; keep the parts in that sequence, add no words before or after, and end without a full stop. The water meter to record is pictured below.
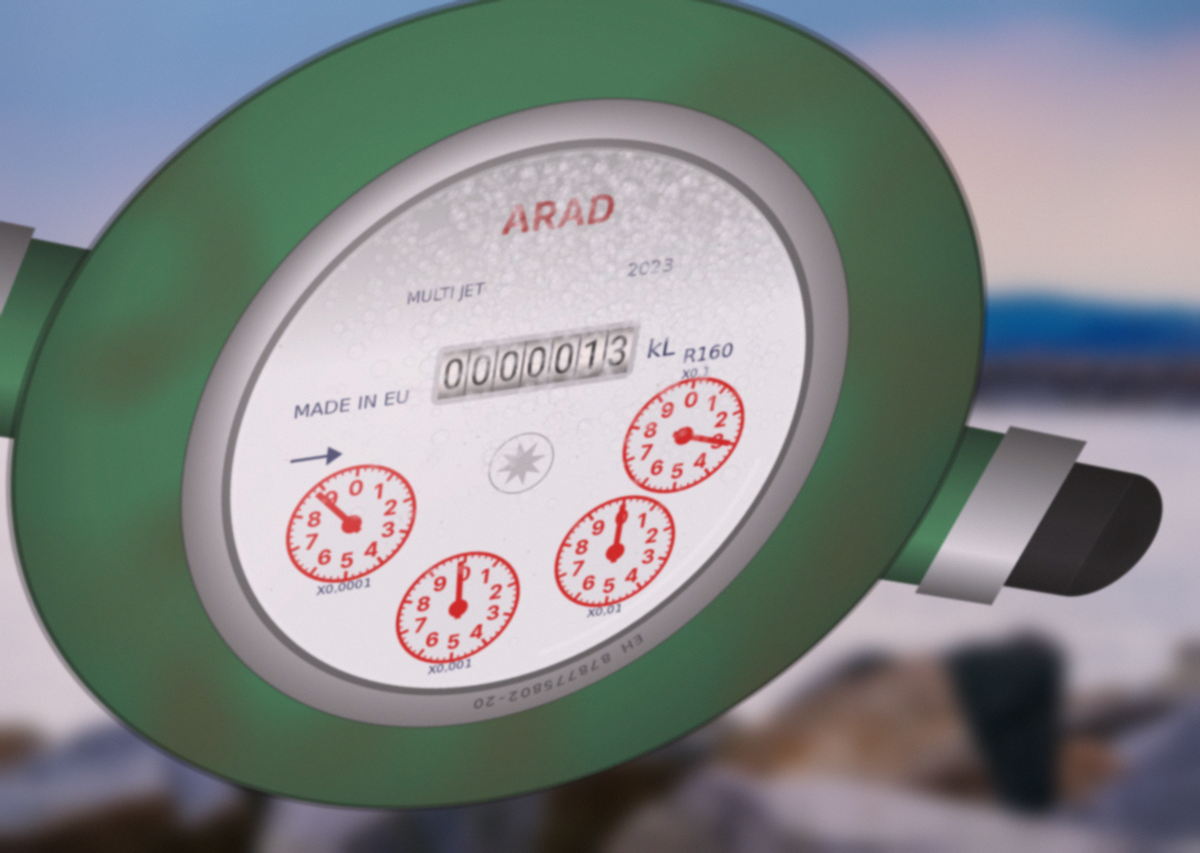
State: 13.2998 (kL)
